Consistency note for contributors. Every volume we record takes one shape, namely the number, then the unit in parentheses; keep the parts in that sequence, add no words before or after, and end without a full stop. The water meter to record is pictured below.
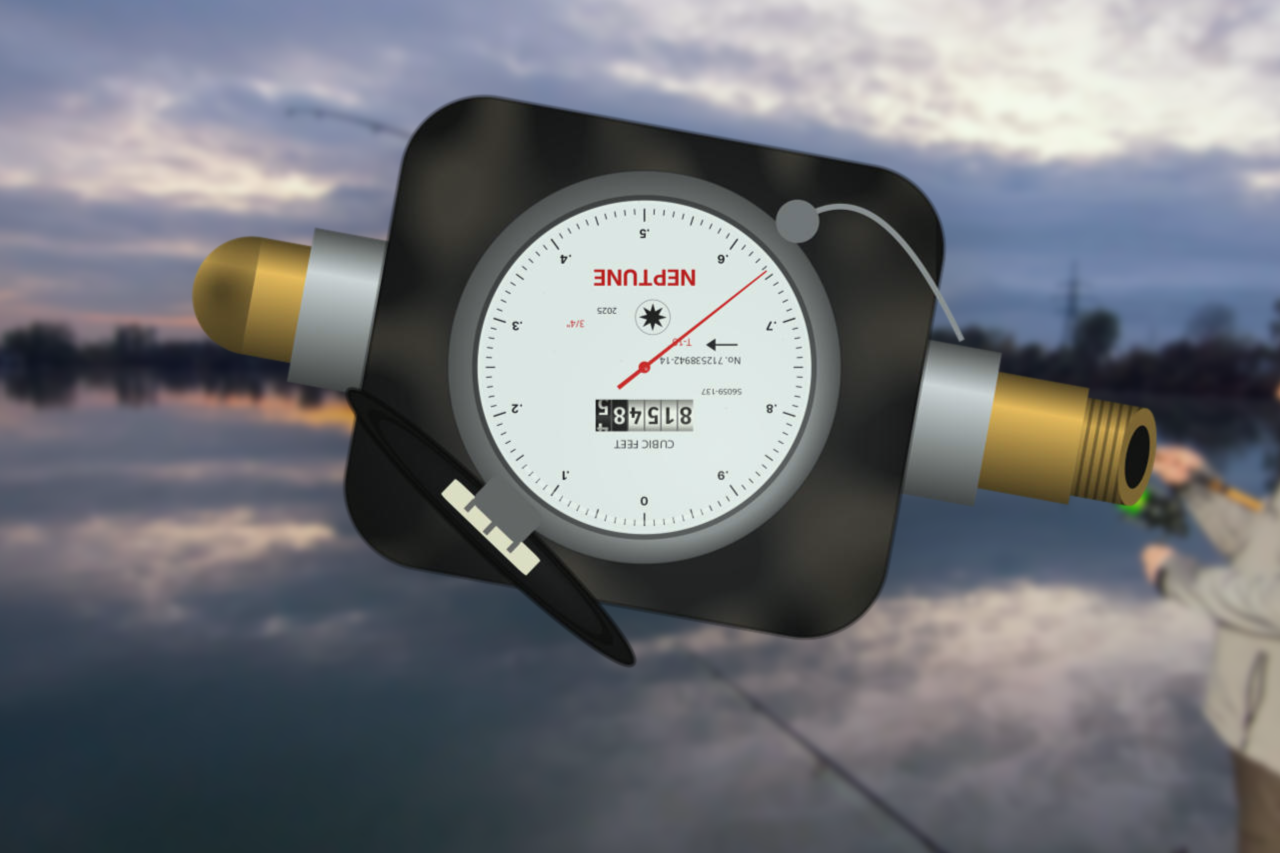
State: 815484.64 (ft³)
